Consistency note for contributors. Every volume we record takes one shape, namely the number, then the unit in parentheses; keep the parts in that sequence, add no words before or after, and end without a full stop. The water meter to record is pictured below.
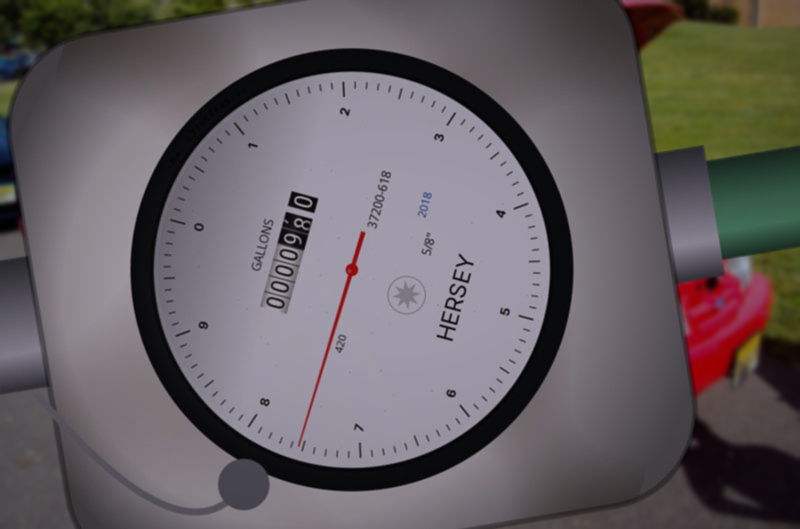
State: 977.5 (gal)
